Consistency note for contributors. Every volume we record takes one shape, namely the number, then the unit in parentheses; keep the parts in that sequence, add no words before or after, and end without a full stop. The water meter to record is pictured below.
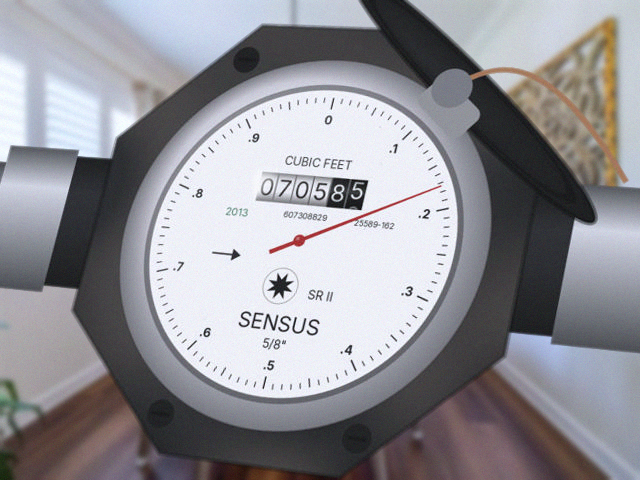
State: 70585.17 (ft³)
